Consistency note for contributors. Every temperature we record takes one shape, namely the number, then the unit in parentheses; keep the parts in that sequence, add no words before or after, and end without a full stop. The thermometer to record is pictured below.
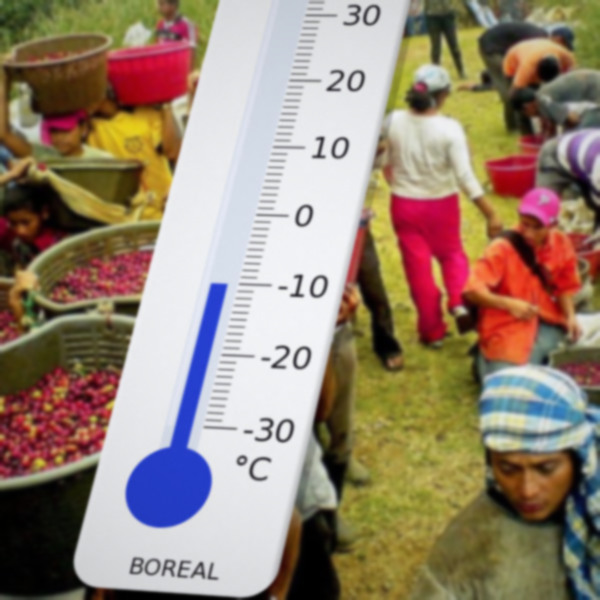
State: -10 (°C)
